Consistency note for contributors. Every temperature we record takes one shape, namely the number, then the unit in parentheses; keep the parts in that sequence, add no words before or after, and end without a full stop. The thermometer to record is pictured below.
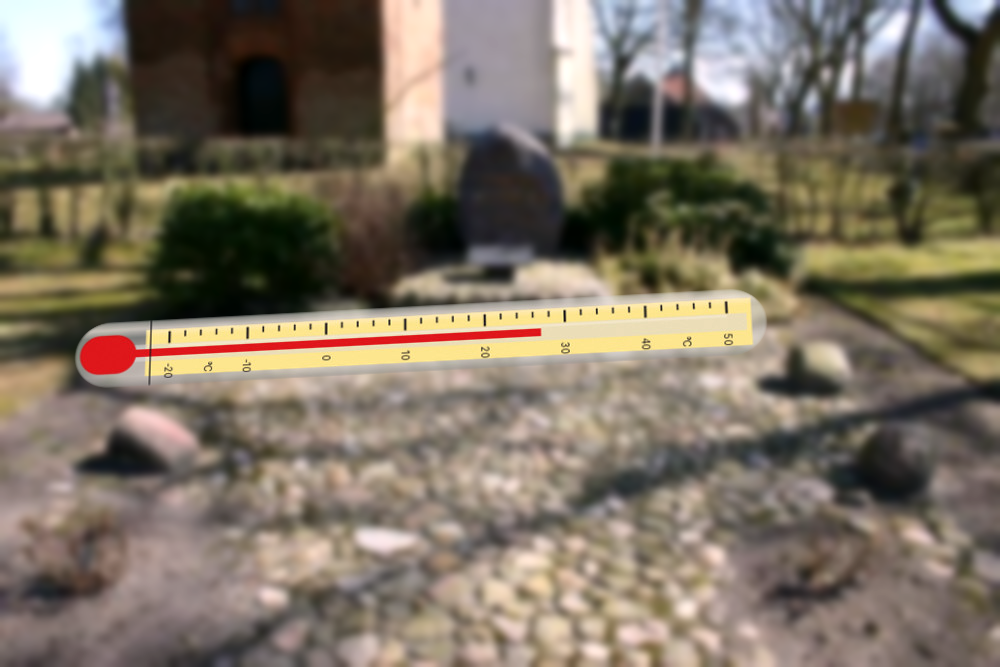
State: 27 (°C)
